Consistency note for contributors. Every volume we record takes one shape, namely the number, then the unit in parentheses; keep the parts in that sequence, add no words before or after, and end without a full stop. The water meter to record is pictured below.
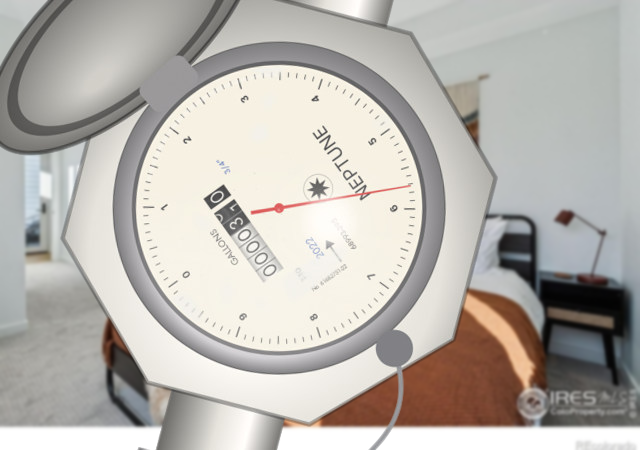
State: 305.7 (gal)
